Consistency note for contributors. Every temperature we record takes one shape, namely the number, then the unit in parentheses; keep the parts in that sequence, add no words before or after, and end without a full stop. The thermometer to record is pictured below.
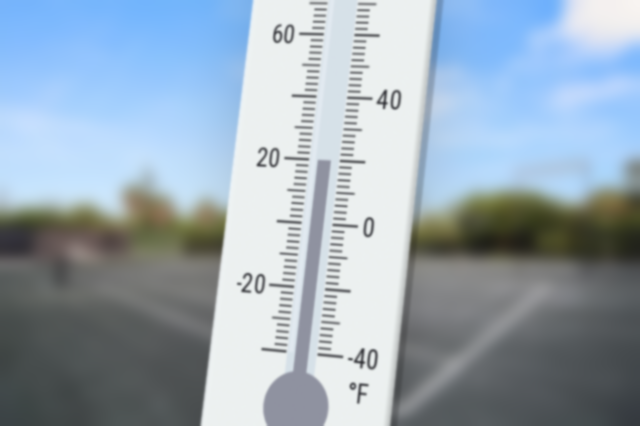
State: 20 (°F)
